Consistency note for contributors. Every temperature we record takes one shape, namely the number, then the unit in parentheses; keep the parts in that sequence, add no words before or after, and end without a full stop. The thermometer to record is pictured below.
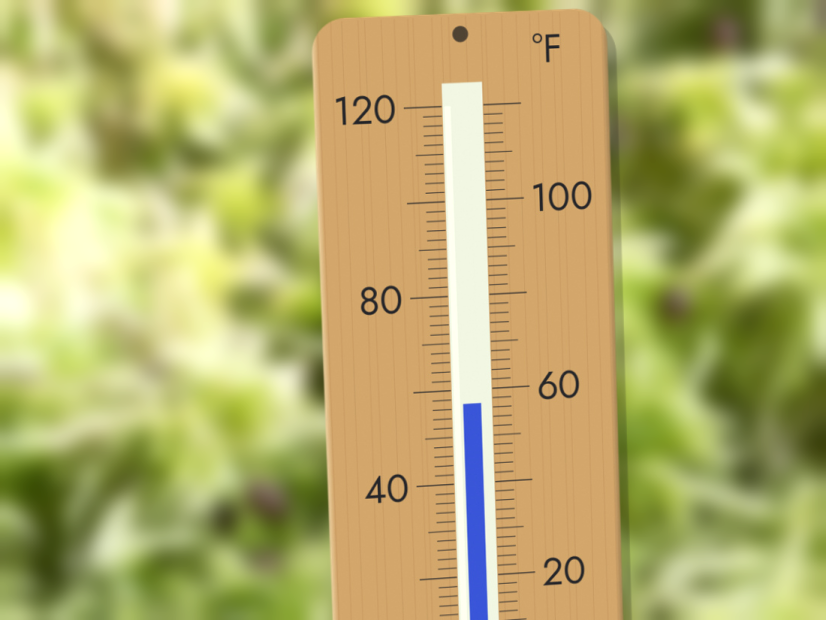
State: 57 (°F)
